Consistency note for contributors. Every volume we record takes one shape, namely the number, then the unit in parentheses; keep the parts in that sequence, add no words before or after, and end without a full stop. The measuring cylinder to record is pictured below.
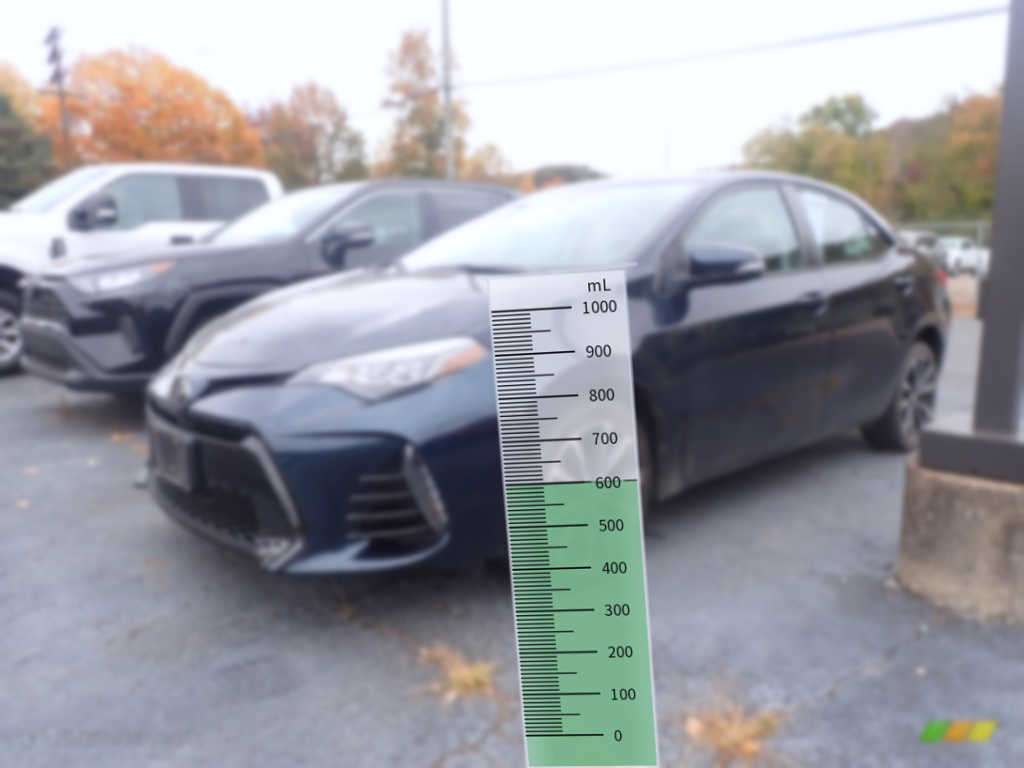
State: 600 (mL)
